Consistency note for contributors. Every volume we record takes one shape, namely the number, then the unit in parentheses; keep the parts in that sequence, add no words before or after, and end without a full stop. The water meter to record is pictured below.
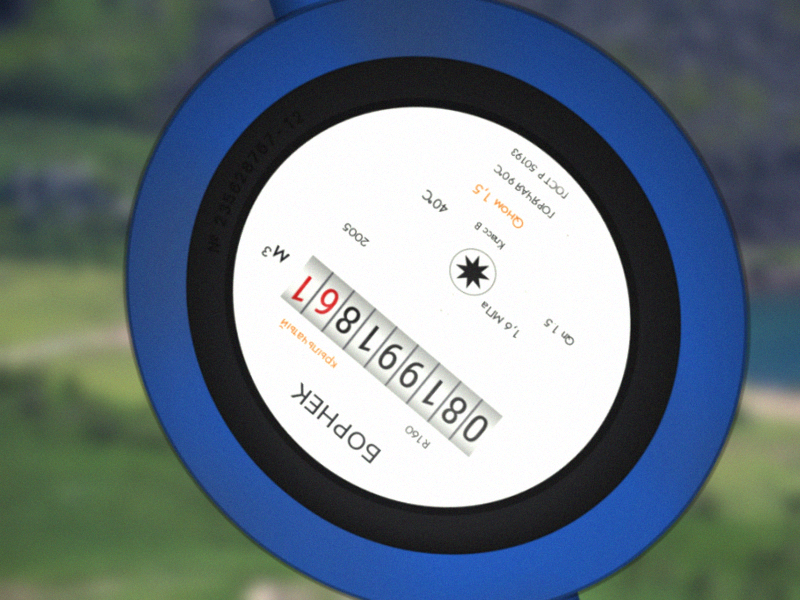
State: 819918.61 (m³)
